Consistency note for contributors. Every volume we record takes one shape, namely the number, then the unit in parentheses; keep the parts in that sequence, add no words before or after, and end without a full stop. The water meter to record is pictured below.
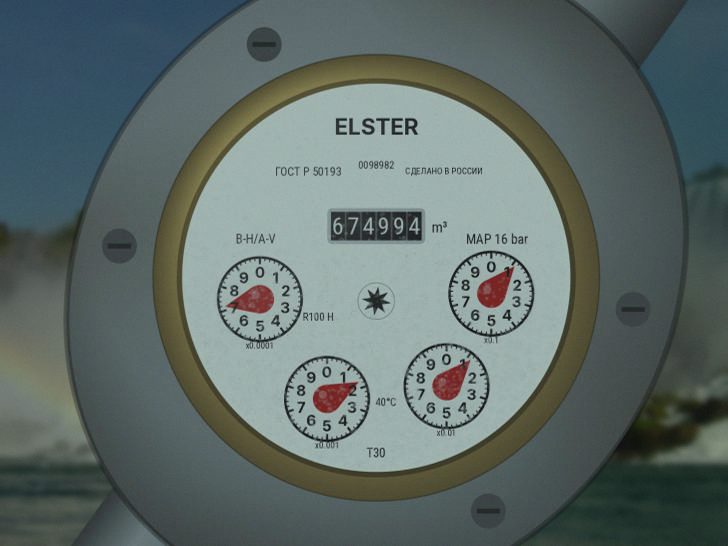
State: 674994.1117 (m³)
